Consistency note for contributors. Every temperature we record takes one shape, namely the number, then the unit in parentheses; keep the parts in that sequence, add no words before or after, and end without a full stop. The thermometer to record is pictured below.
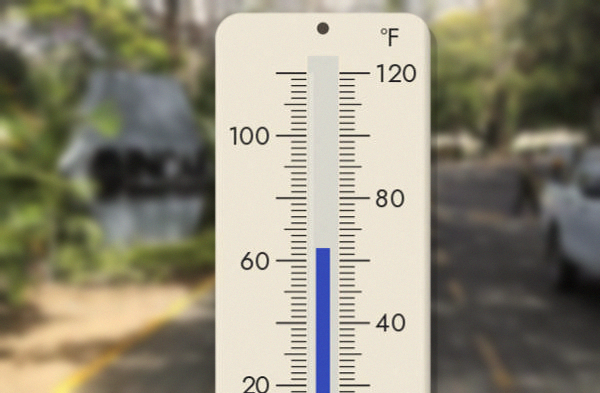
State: 64 (°F)
